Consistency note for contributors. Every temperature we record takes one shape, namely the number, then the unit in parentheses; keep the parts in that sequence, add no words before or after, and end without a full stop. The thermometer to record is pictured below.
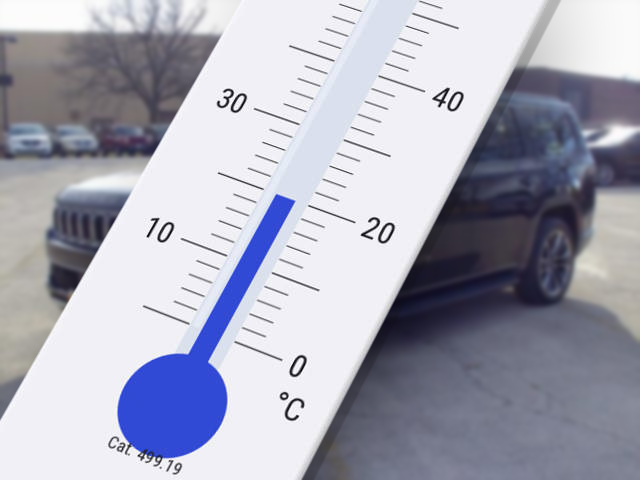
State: 20 (°C)
